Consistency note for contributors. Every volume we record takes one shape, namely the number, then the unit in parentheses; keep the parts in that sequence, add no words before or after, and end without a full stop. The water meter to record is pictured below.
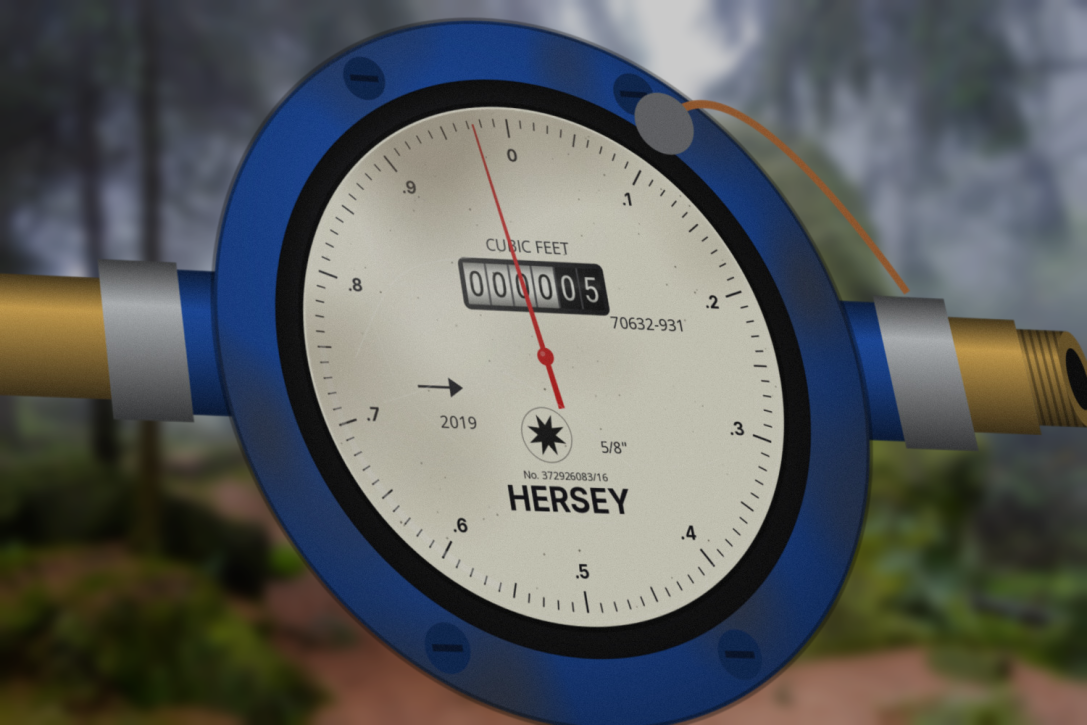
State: 4.97 (ft³)
